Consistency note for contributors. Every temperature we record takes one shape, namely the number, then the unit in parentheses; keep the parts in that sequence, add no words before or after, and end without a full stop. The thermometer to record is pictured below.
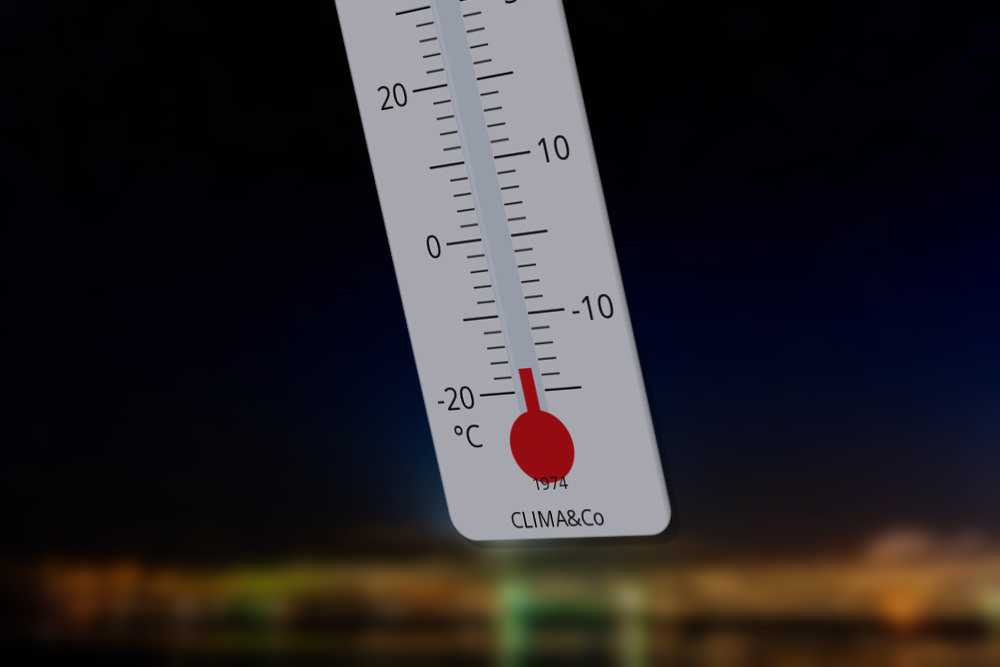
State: -17 (°C)
